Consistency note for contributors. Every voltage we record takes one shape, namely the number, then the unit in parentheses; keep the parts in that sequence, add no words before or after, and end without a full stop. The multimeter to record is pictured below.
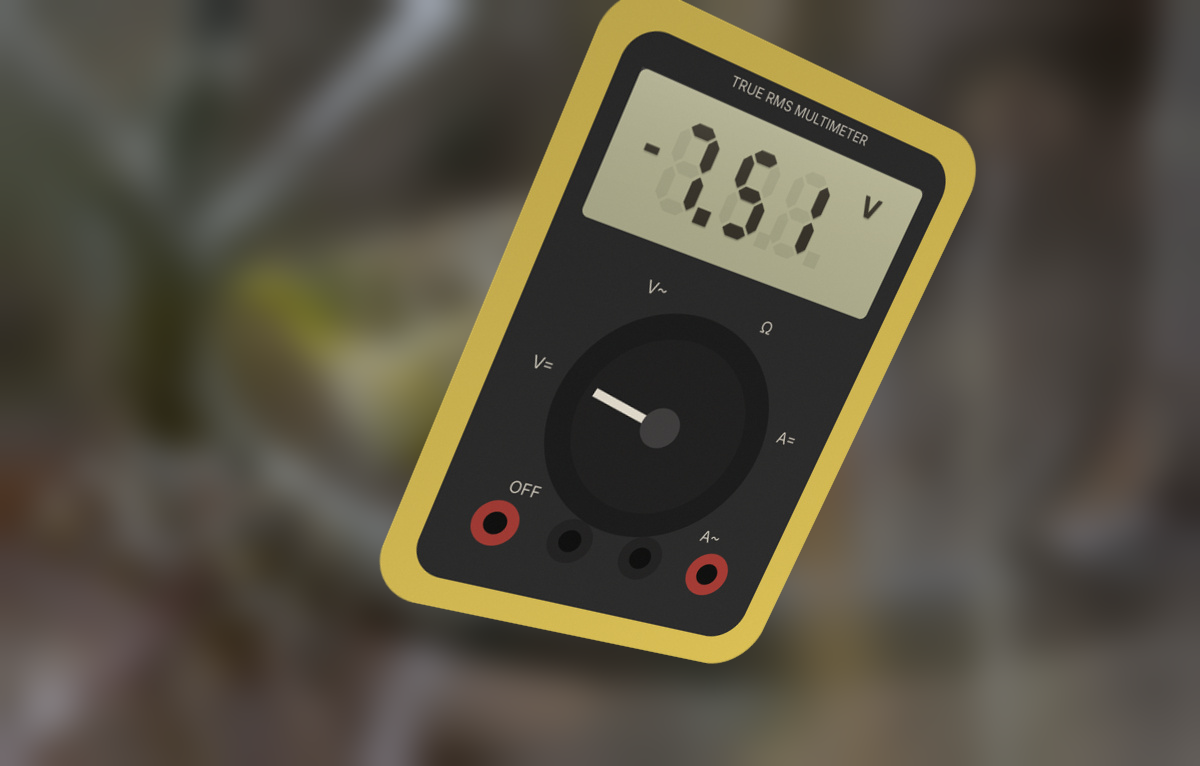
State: -7.51 (V)
